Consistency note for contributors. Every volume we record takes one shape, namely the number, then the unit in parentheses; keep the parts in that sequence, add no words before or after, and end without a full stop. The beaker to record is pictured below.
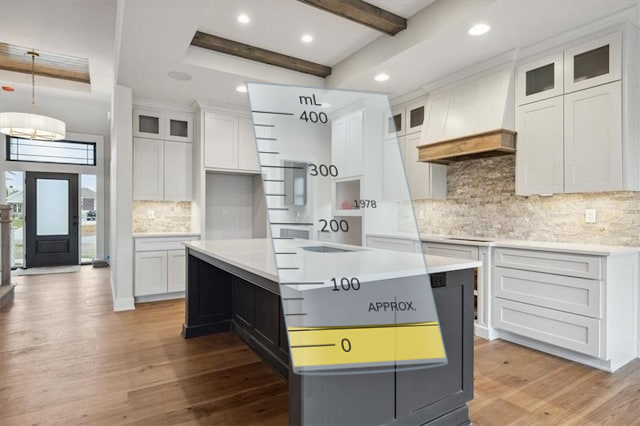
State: 25 (mL)
